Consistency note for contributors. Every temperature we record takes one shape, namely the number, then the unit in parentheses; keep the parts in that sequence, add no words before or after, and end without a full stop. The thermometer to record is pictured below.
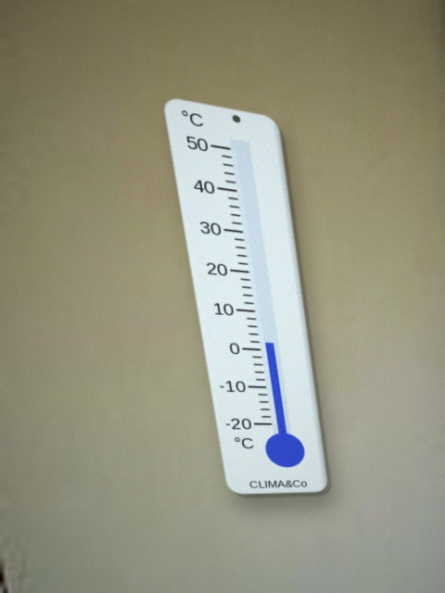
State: 2 (°C)
